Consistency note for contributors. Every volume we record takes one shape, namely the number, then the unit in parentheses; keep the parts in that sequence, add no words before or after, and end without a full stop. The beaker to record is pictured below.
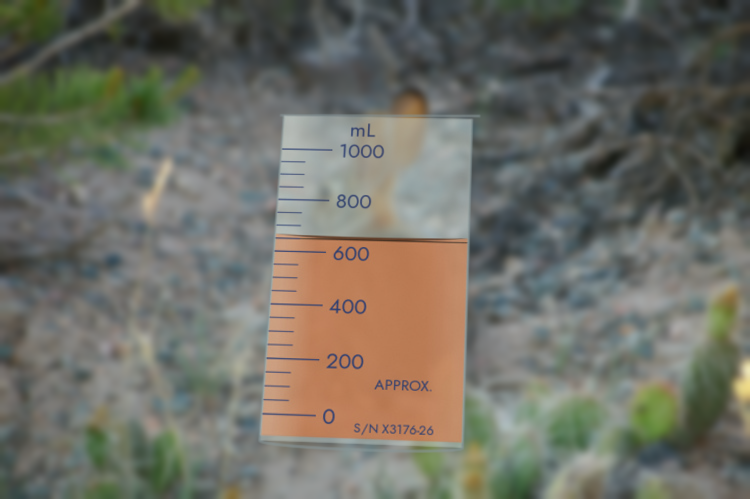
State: 650 (mL)
